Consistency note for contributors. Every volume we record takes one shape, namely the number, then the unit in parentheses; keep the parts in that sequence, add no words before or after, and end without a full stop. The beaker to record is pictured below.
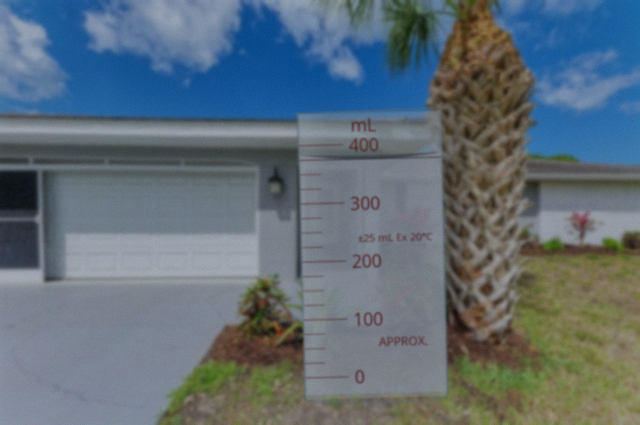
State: 375 (mL)
